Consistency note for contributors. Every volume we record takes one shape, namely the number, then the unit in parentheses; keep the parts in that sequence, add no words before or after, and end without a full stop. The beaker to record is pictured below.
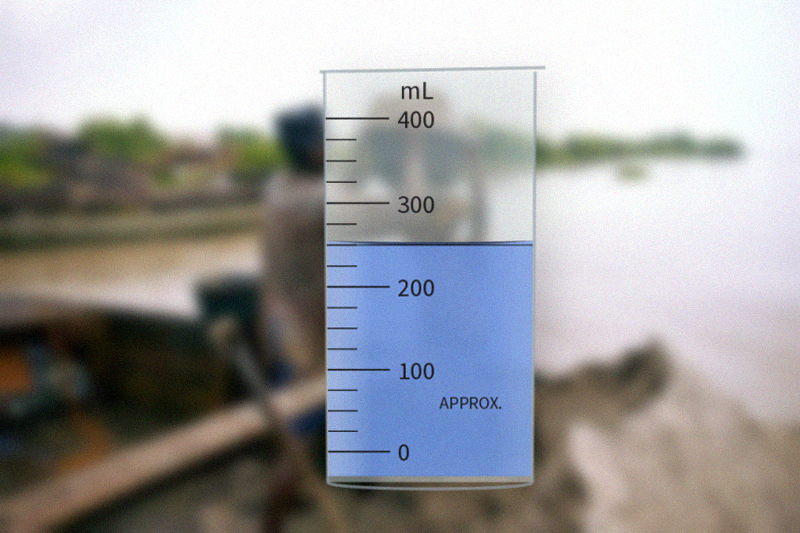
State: 250 (mL)
